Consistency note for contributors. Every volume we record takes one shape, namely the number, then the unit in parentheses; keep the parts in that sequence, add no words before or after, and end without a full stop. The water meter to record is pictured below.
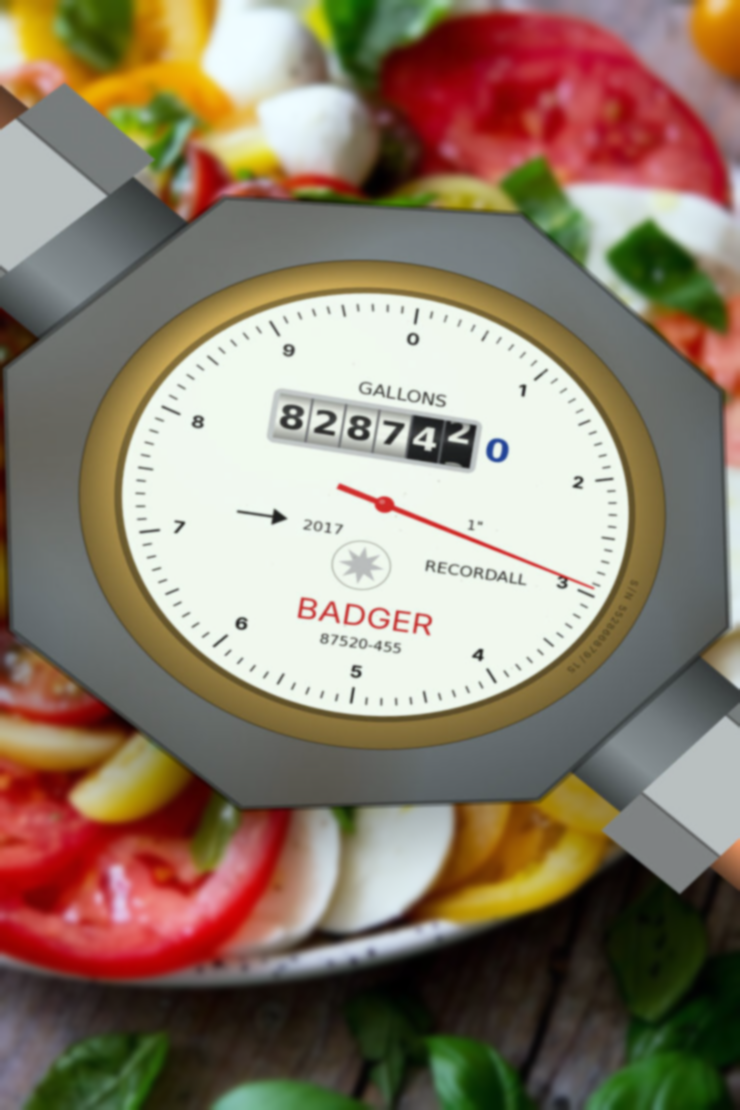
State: 8287422.9 (gal)
